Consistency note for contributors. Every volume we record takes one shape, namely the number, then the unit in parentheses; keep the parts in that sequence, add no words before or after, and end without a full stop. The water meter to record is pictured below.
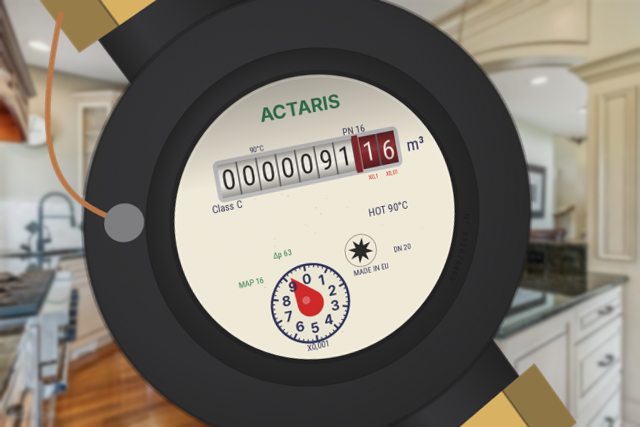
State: 91.159 (m³)
